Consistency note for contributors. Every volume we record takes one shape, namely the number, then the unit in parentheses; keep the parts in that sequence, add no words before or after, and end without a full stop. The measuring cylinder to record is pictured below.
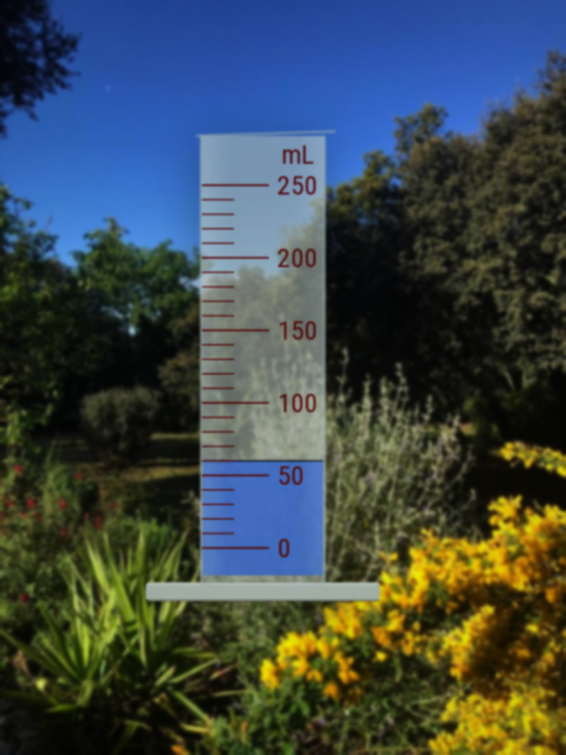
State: 60 (mL)
